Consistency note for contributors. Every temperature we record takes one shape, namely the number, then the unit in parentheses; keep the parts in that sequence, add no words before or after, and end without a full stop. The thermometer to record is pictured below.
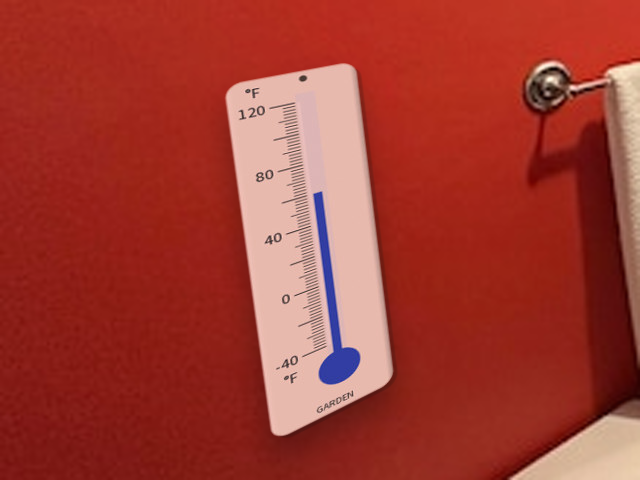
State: 60 (°F)
